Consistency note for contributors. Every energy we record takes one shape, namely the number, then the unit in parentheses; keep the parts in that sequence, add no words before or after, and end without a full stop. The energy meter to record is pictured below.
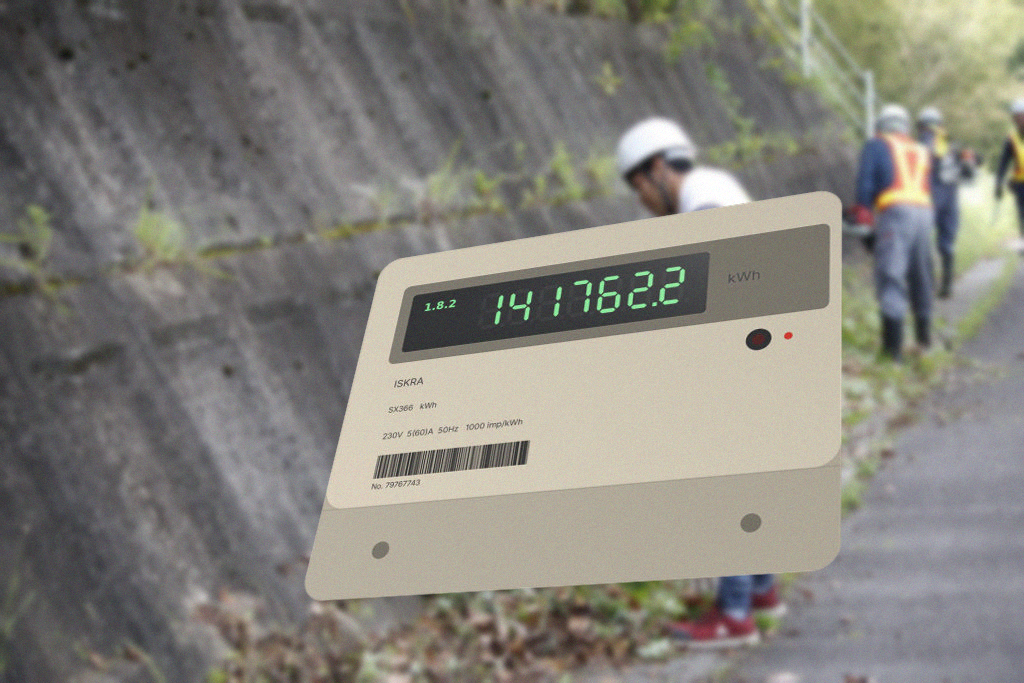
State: 141762.2 (kWh)
